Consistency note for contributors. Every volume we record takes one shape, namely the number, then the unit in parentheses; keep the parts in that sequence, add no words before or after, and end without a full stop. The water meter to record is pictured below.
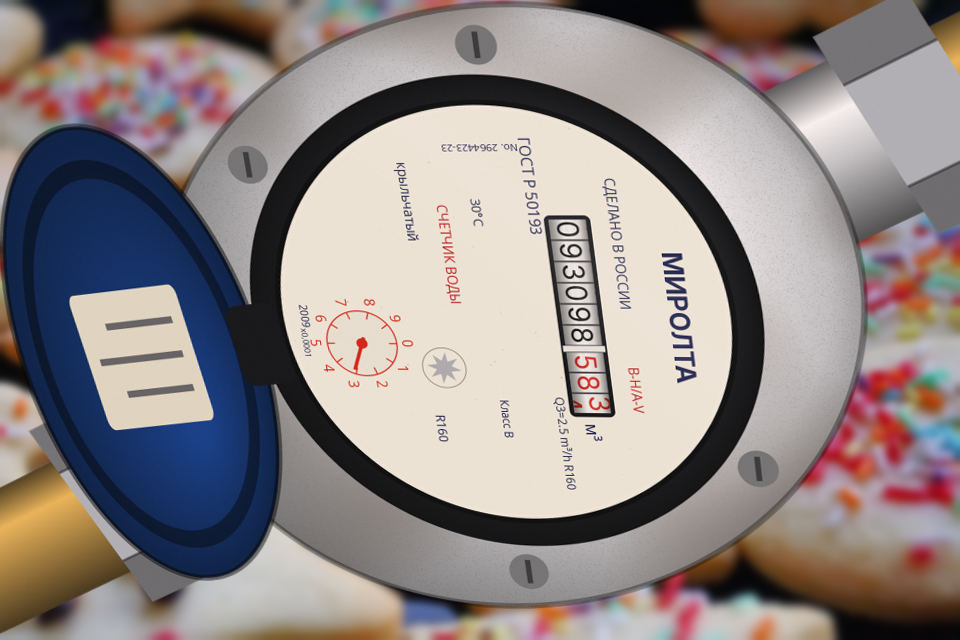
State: 93098.5833 (m³)
